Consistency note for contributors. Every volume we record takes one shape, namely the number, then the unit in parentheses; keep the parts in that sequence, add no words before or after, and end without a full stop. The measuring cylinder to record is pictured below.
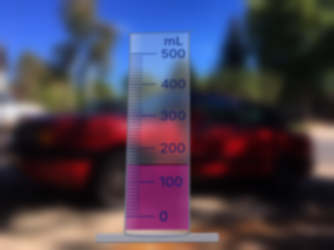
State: 150 (mL)
